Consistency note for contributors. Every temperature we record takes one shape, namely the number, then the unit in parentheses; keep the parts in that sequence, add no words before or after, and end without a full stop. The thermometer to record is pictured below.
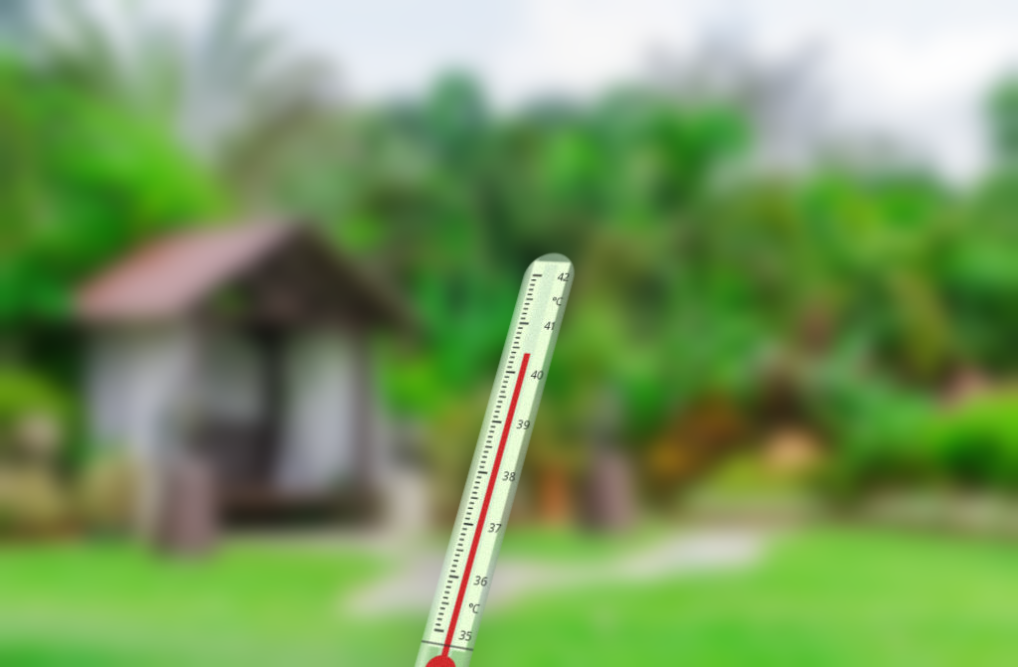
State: 40.4 (°C)
